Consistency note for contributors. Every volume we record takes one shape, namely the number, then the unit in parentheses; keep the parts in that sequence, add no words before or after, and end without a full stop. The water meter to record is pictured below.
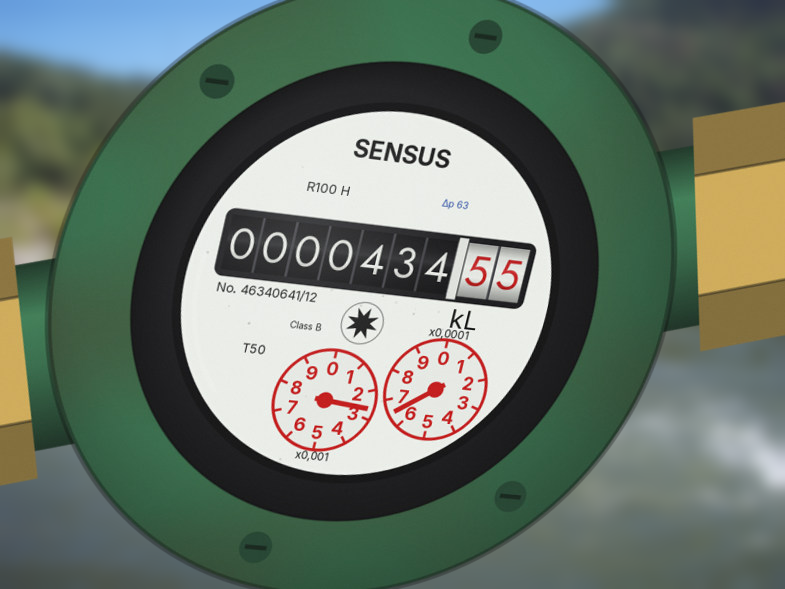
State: 434.5526 (kL)
